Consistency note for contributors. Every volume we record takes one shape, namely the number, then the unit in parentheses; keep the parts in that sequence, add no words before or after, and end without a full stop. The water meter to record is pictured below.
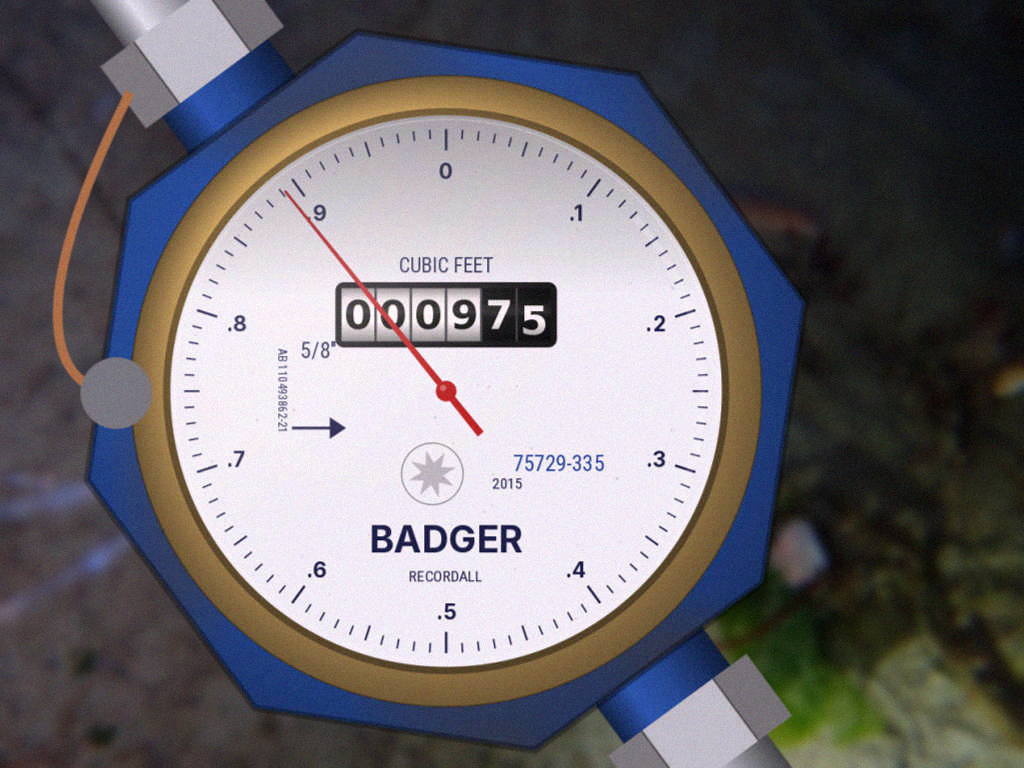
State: 974.89 (ft³)
